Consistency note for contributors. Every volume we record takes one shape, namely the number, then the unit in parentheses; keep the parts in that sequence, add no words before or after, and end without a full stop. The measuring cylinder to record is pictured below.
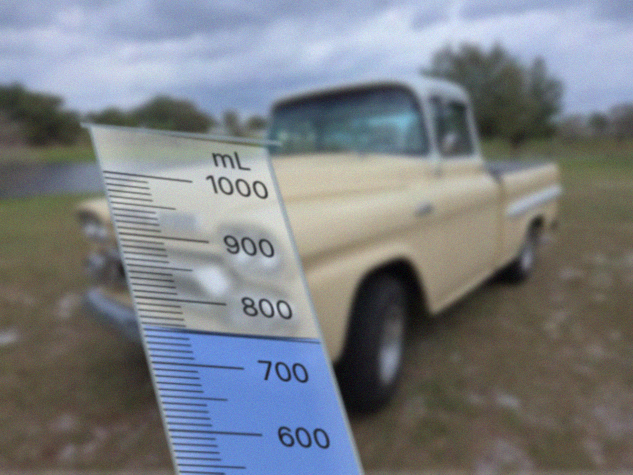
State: 750 (mL)
